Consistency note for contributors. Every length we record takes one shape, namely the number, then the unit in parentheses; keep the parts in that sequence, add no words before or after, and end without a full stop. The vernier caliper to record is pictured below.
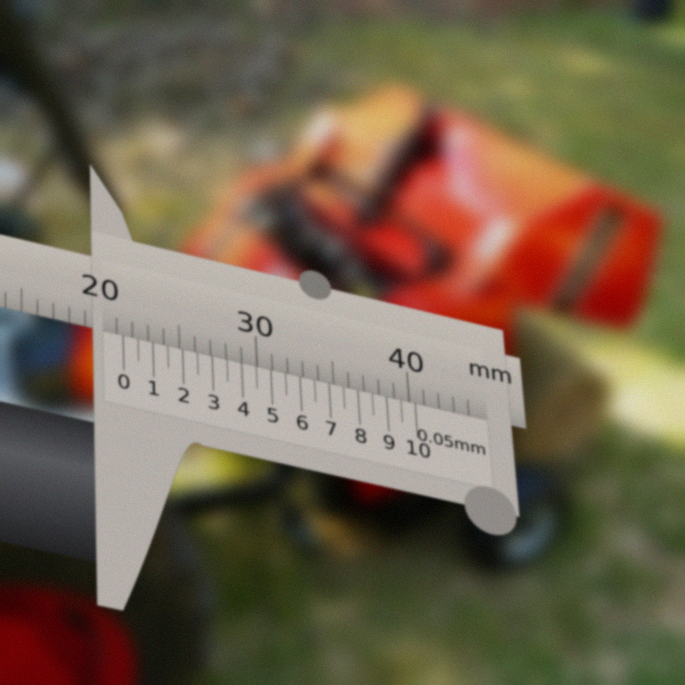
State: 21.4 (mm)
